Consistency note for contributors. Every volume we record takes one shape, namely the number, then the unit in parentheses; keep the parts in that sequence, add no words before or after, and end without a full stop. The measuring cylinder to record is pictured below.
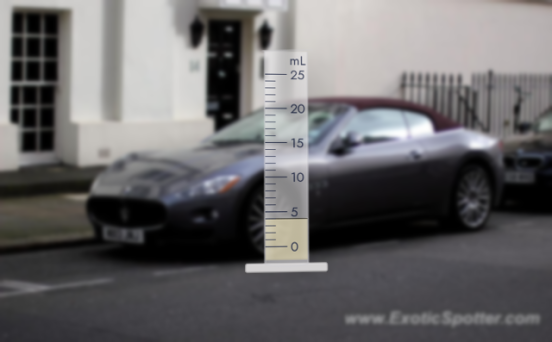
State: 4 (mL)
